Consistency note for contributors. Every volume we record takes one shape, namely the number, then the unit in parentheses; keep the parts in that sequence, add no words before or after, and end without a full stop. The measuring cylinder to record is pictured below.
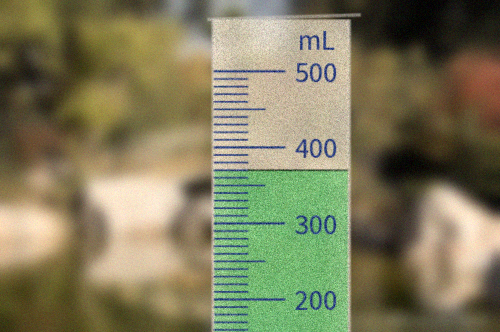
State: 370 (mL)
